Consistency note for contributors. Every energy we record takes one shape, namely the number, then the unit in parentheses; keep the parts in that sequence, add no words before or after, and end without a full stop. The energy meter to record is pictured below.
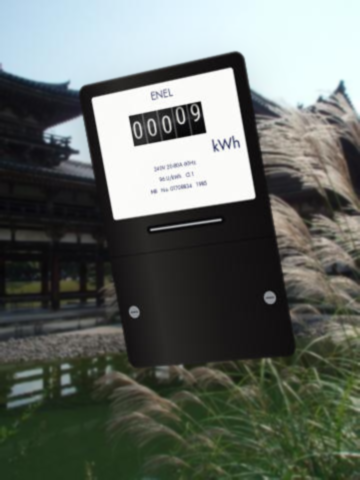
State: 9 (kWh)
